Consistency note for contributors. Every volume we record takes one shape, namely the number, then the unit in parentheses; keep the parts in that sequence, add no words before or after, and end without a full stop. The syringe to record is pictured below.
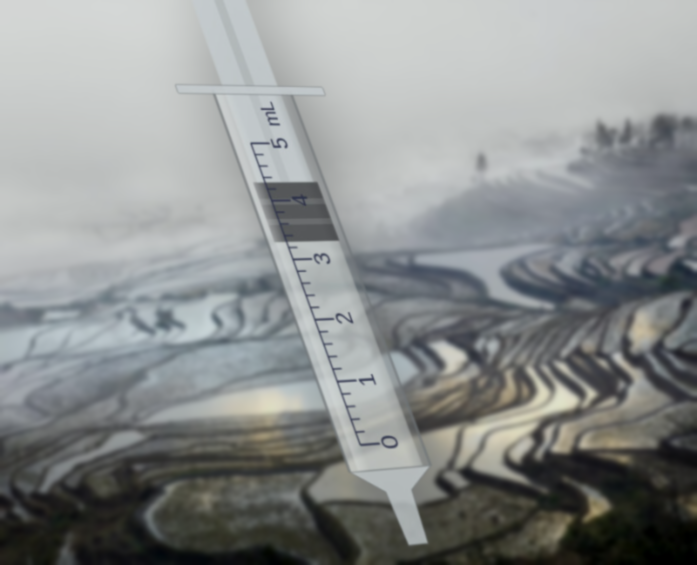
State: 3.3 (mL)
